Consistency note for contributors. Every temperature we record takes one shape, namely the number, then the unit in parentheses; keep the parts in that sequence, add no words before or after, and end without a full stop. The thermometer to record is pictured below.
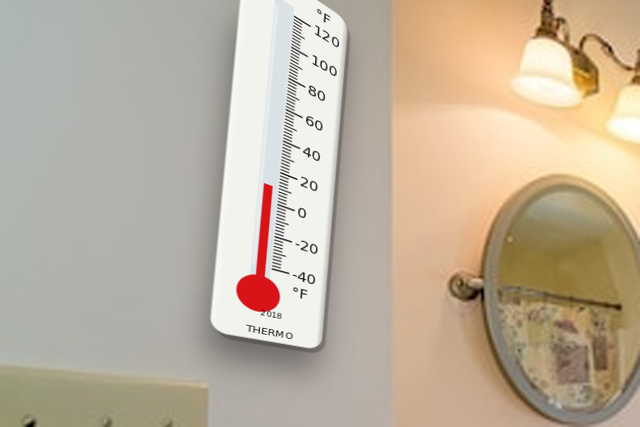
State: 10 (°F)
